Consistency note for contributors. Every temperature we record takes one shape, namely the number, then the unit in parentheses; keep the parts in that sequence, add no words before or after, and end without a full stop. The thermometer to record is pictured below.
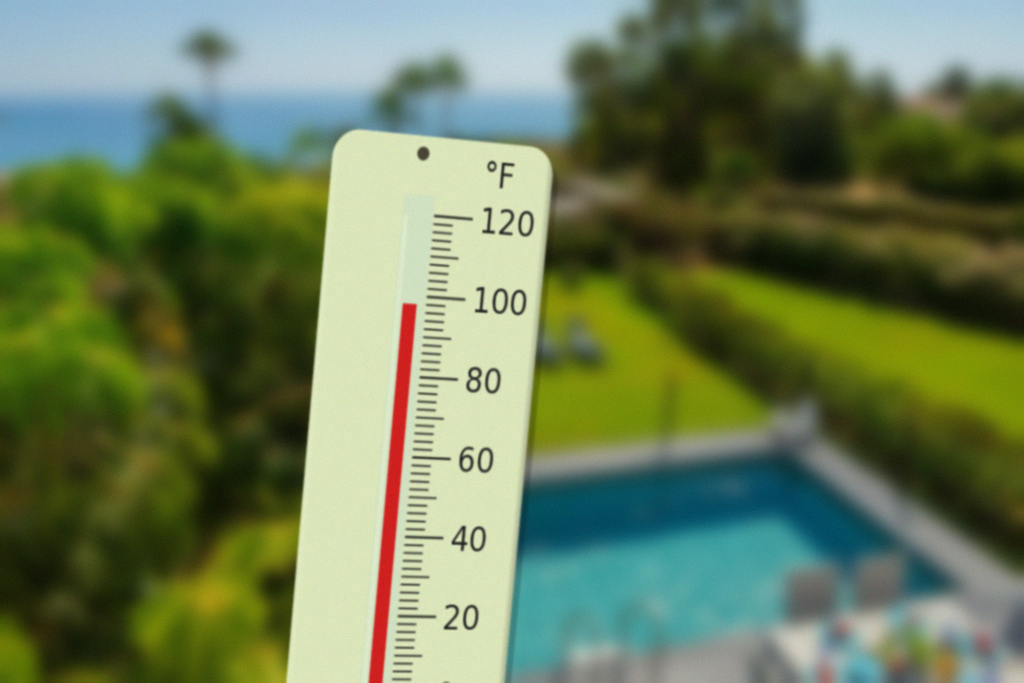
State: 98 (°F)
